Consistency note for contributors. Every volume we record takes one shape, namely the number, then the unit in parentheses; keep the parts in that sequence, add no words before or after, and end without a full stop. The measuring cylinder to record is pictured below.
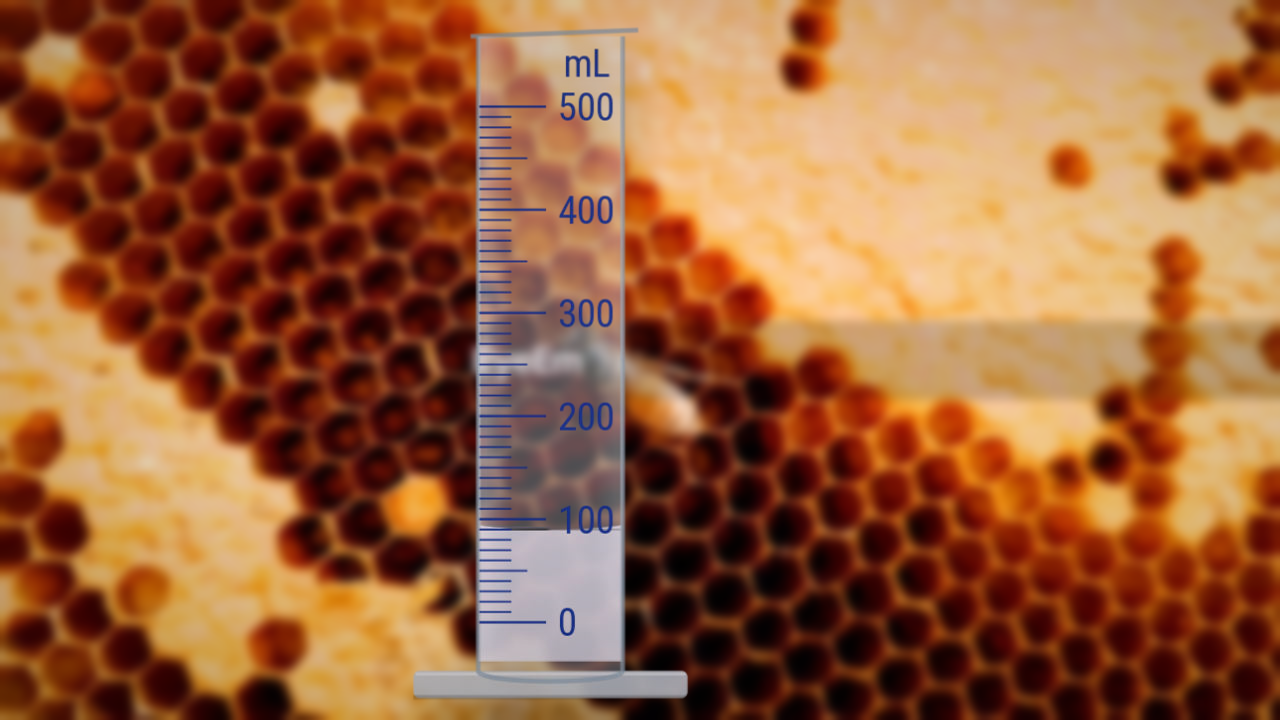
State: 90 (mL)
